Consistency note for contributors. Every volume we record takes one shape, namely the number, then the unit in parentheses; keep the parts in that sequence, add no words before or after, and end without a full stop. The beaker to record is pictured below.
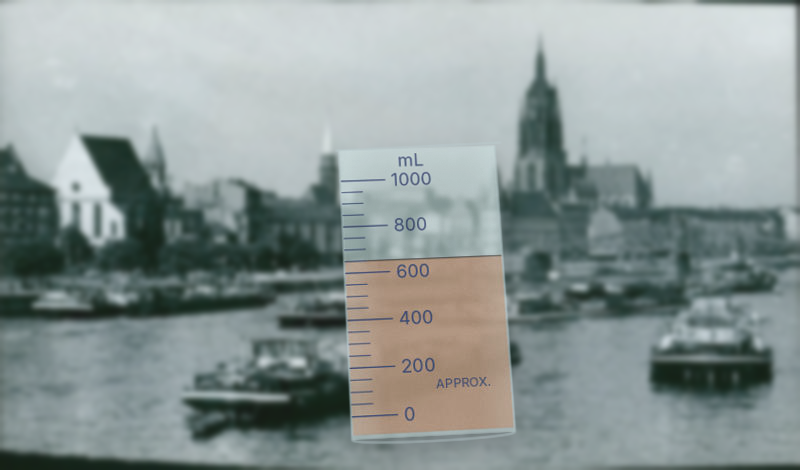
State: 650 (mL)
